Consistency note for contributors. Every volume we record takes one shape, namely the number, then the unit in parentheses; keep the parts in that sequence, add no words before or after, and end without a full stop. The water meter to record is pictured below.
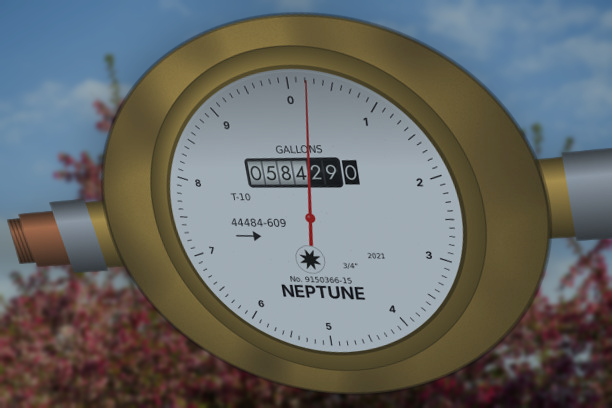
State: 584290.2 (gal)
